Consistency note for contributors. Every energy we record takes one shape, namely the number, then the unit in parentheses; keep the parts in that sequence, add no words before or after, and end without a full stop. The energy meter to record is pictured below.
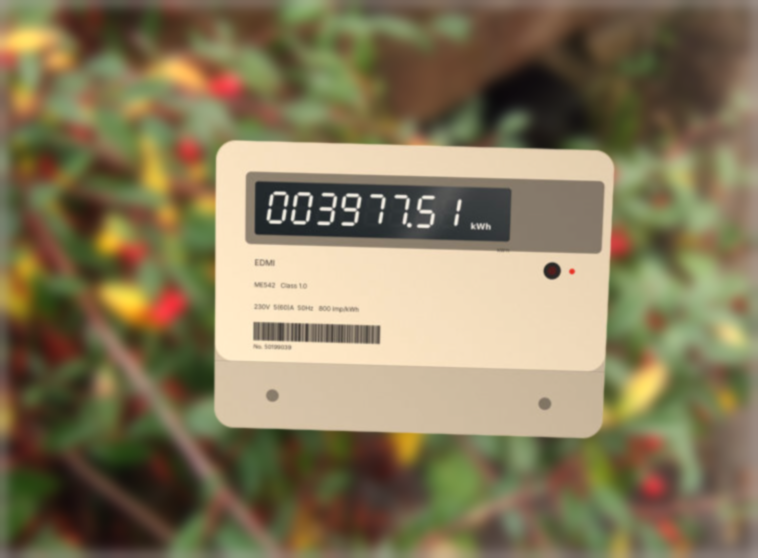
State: 3977.51 (kWh)
